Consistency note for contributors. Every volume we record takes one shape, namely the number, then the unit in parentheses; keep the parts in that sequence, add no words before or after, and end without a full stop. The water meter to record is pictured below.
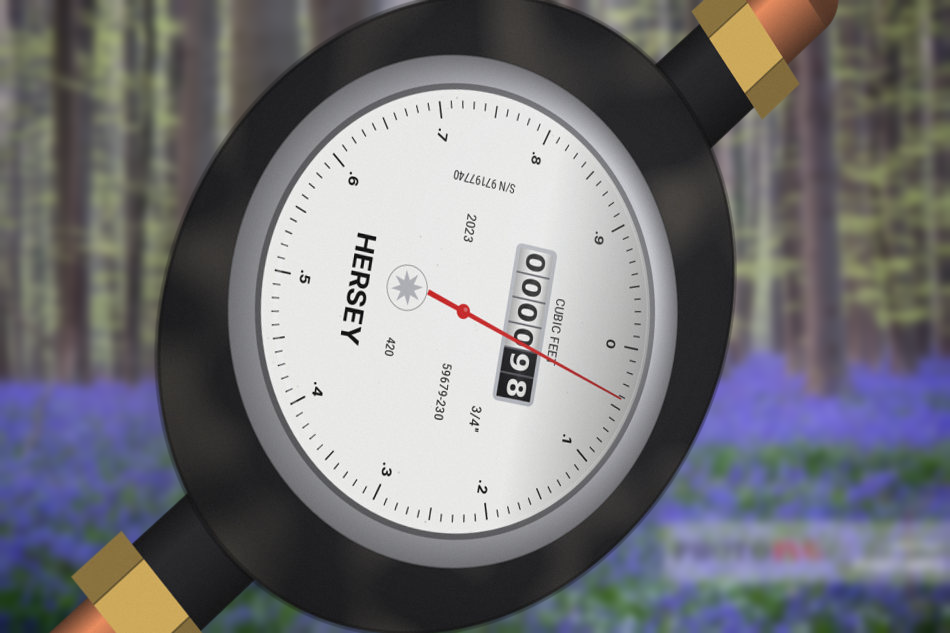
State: 98.04 (ft³)
